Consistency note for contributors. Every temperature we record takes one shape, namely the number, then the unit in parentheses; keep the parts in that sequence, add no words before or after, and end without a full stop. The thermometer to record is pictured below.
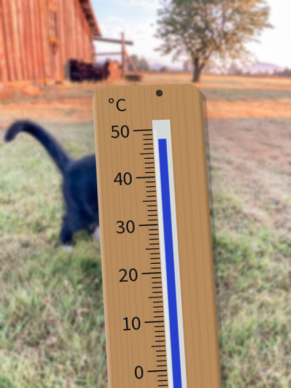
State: 48 (°C)
